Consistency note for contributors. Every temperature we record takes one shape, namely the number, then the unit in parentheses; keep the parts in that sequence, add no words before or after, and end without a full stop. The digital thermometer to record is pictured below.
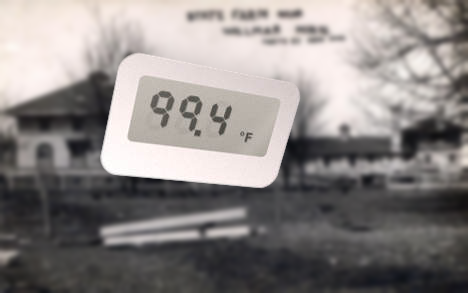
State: 99.4 (°F)
